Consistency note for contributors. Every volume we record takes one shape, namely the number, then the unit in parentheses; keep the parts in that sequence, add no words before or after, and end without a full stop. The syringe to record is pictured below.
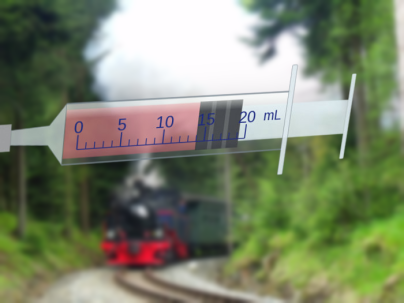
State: 14 (mL)
